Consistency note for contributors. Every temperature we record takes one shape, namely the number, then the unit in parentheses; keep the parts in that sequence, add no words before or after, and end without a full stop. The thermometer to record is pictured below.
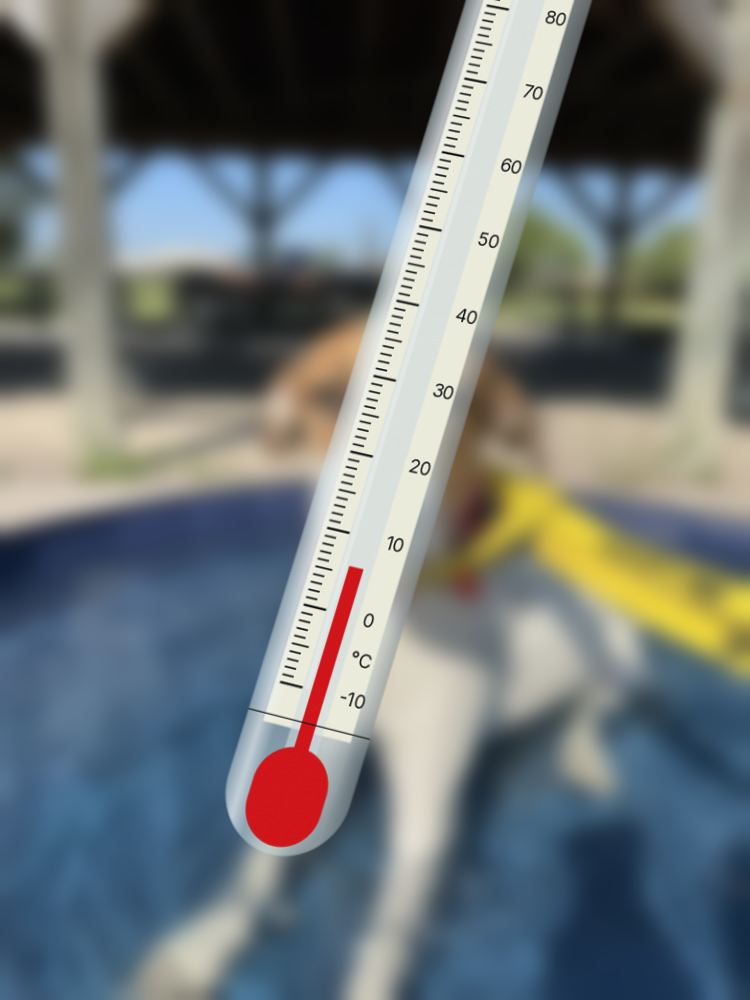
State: 6 (°C)
